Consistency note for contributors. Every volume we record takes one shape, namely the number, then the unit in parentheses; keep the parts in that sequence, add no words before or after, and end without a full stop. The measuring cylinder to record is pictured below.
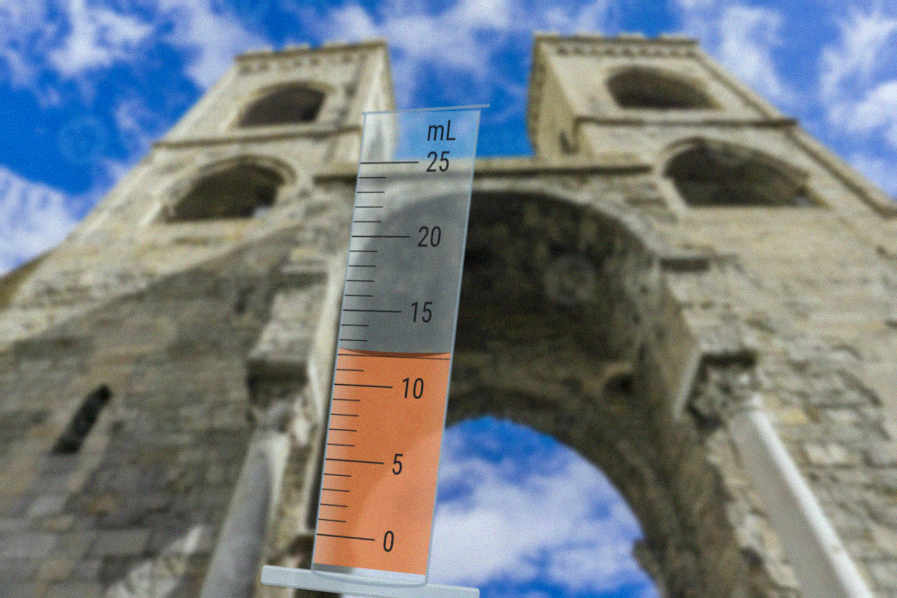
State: 12 (mL)
